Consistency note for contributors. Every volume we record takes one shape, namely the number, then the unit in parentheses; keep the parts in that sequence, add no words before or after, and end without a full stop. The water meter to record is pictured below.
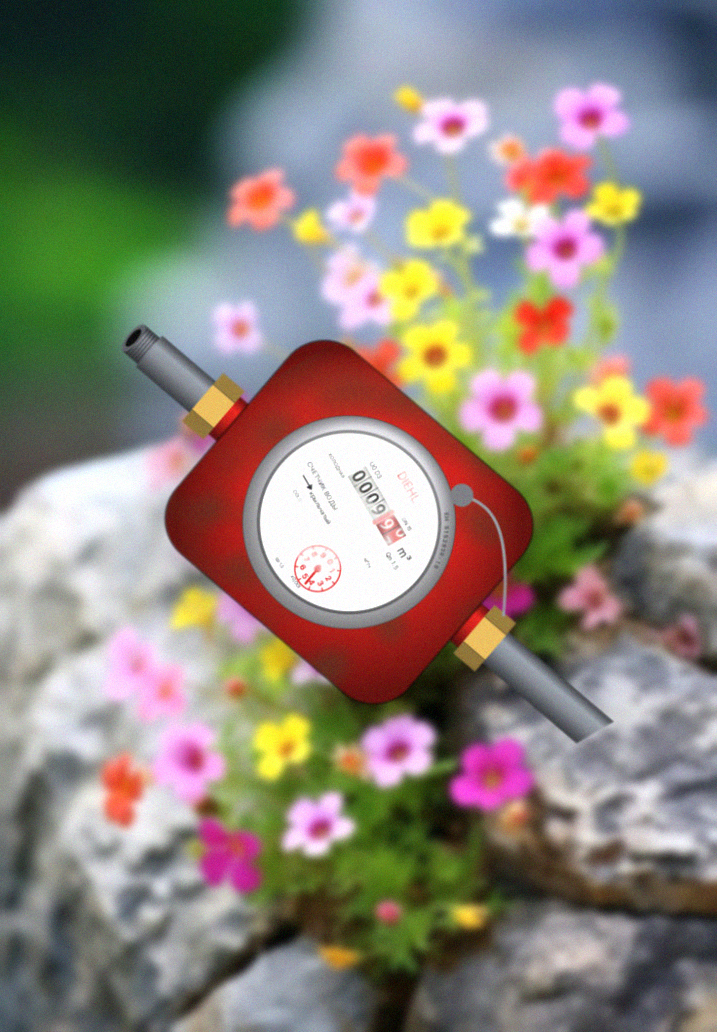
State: 9.964 (m³)
